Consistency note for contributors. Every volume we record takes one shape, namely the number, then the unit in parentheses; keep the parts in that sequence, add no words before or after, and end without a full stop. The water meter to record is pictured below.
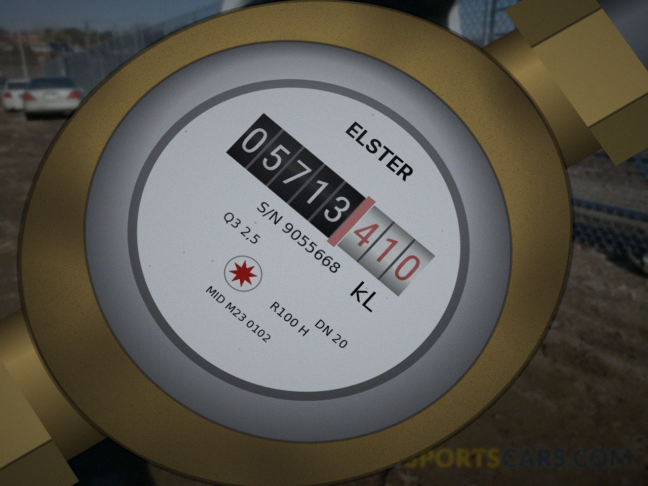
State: 5713.410 (kL)
